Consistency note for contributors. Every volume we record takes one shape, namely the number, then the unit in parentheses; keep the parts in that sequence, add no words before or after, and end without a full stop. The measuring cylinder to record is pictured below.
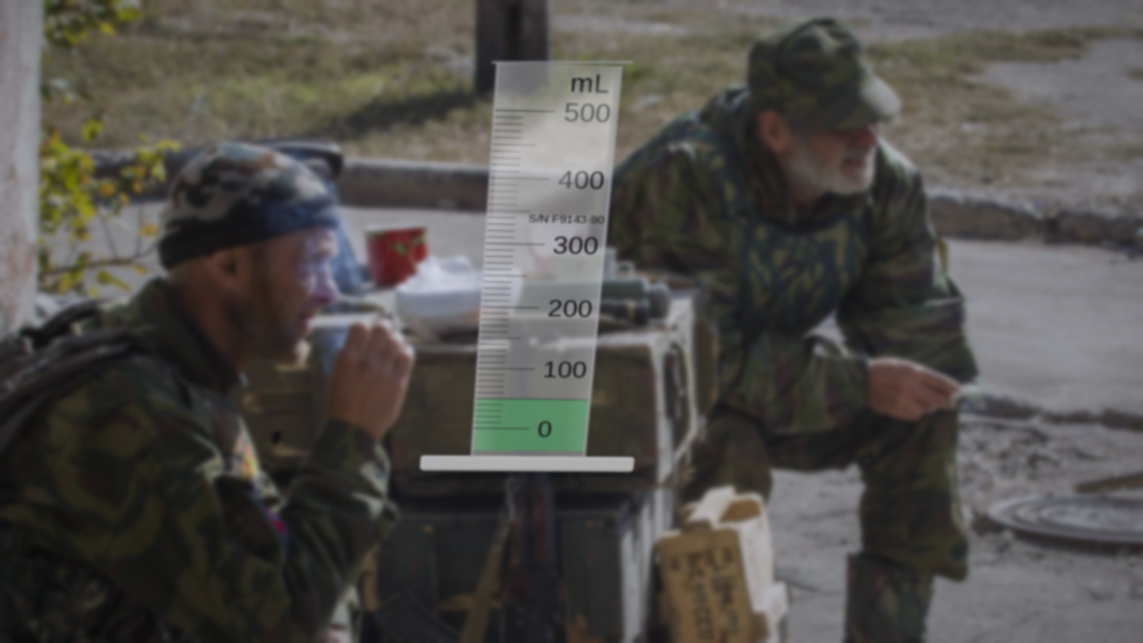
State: 50 (mL)
